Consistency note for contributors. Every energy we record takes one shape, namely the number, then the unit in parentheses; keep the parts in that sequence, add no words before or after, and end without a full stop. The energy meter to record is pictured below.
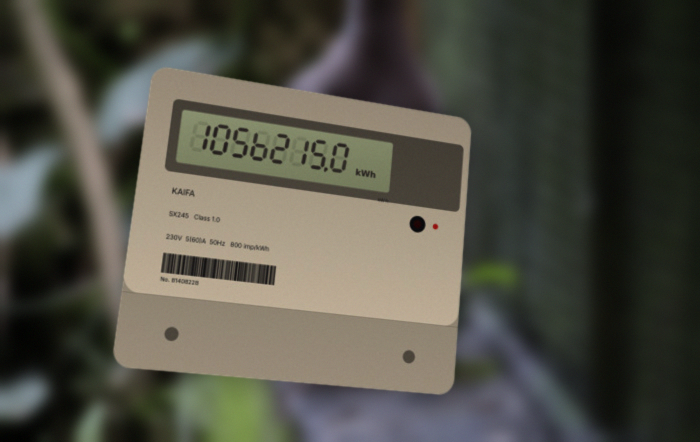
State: 1056215.0 (kWh)
